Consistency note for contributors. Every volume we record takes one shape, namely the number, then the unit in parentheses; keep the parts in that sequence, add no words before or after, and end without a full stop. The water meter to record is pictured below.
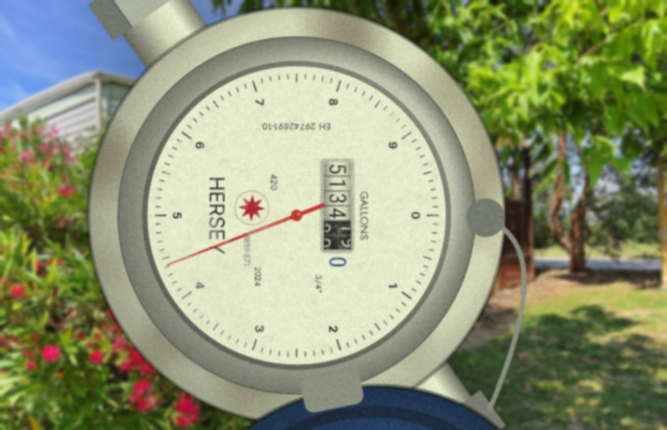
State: 5134194.4 (gal)
